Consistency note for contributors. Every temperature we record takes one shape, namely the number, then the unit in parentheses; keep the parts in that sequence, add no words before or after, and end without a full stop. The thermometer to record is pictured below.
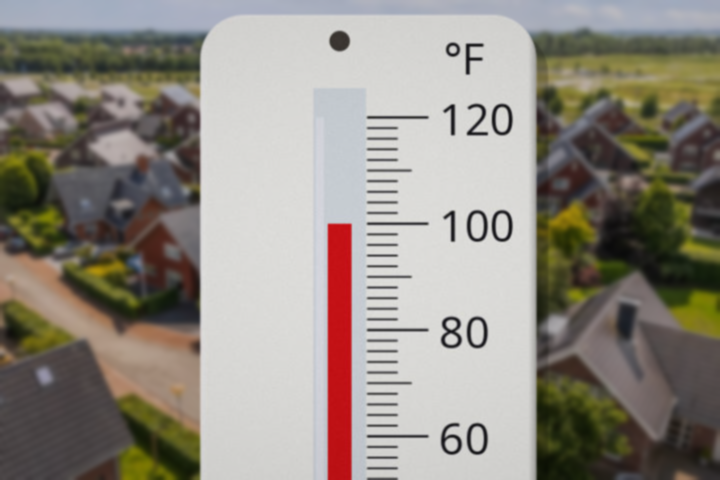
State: 100 (°F)
